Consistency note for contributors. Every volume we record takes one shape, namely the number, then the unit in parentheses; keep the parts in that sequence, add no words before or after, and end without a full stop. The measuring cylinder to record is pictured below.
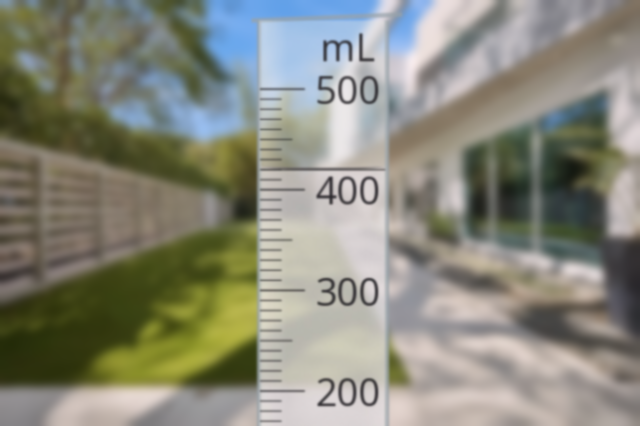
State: 420 (mL)
